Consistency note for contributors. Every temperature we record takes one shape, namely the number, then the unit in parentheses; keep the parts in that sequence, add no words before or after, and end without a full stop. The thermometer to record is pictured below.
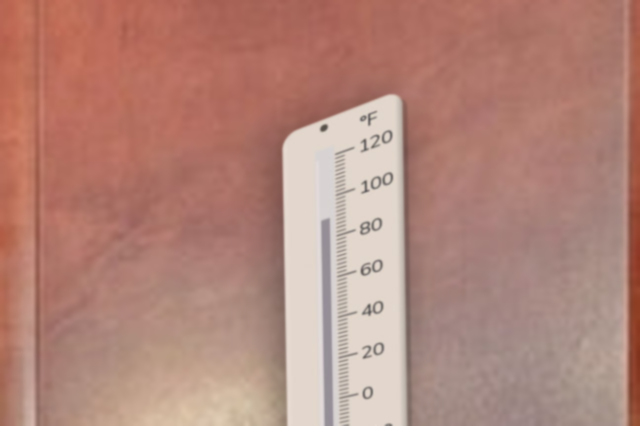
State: 90 (°F)
